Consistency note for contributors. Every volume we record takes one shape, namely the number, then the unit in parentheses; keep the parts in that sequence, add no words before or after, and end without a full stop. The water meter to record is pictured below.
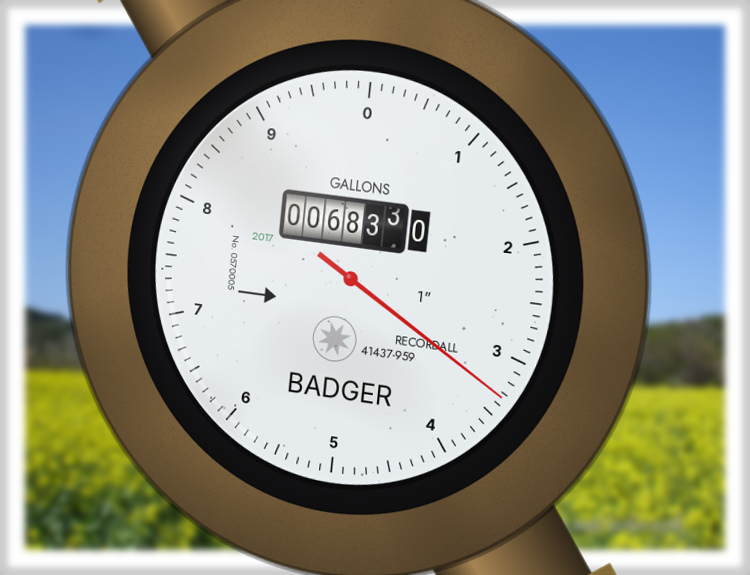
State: 68333.3 (gal)
